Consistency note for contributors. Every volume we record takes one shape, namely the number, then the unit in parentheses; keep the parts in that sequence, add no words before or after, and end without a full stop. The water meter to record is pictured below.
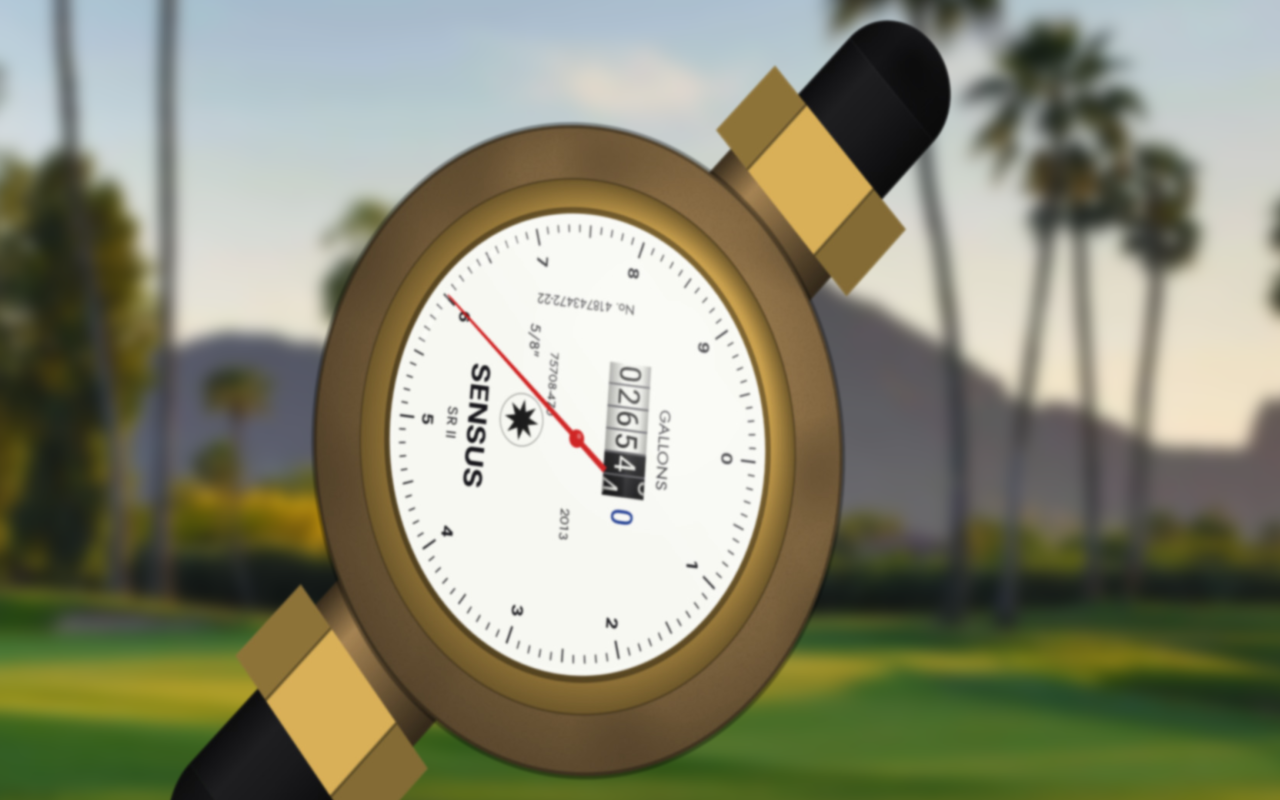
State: 265436.0 (gal)
